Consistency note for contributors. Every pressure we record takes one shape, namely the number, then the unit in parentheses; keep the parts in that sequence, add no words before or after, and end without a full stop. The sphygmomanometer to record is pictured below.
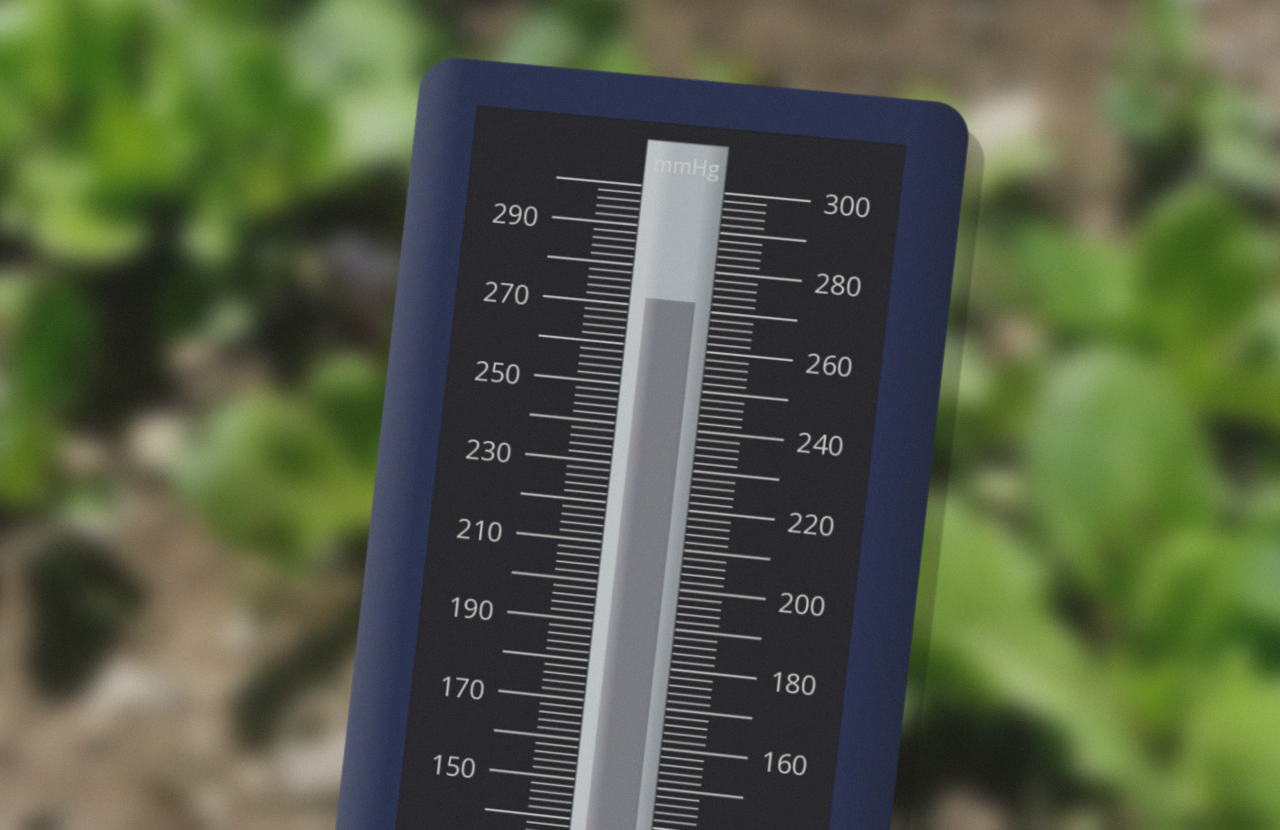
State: 272 (mmHg)
